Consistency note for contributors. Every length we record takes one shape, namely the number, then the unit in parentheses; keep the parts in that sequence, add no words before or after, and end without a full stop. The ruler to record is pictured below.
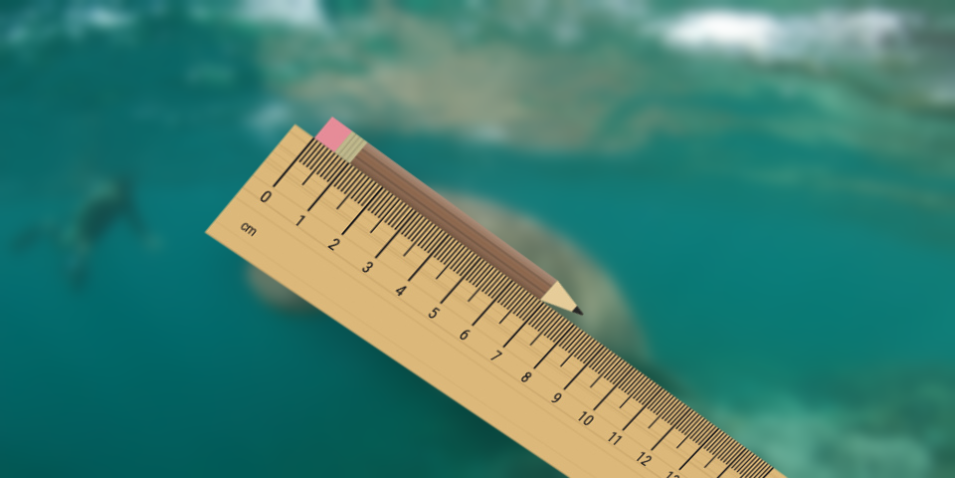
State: 8 (cm)
